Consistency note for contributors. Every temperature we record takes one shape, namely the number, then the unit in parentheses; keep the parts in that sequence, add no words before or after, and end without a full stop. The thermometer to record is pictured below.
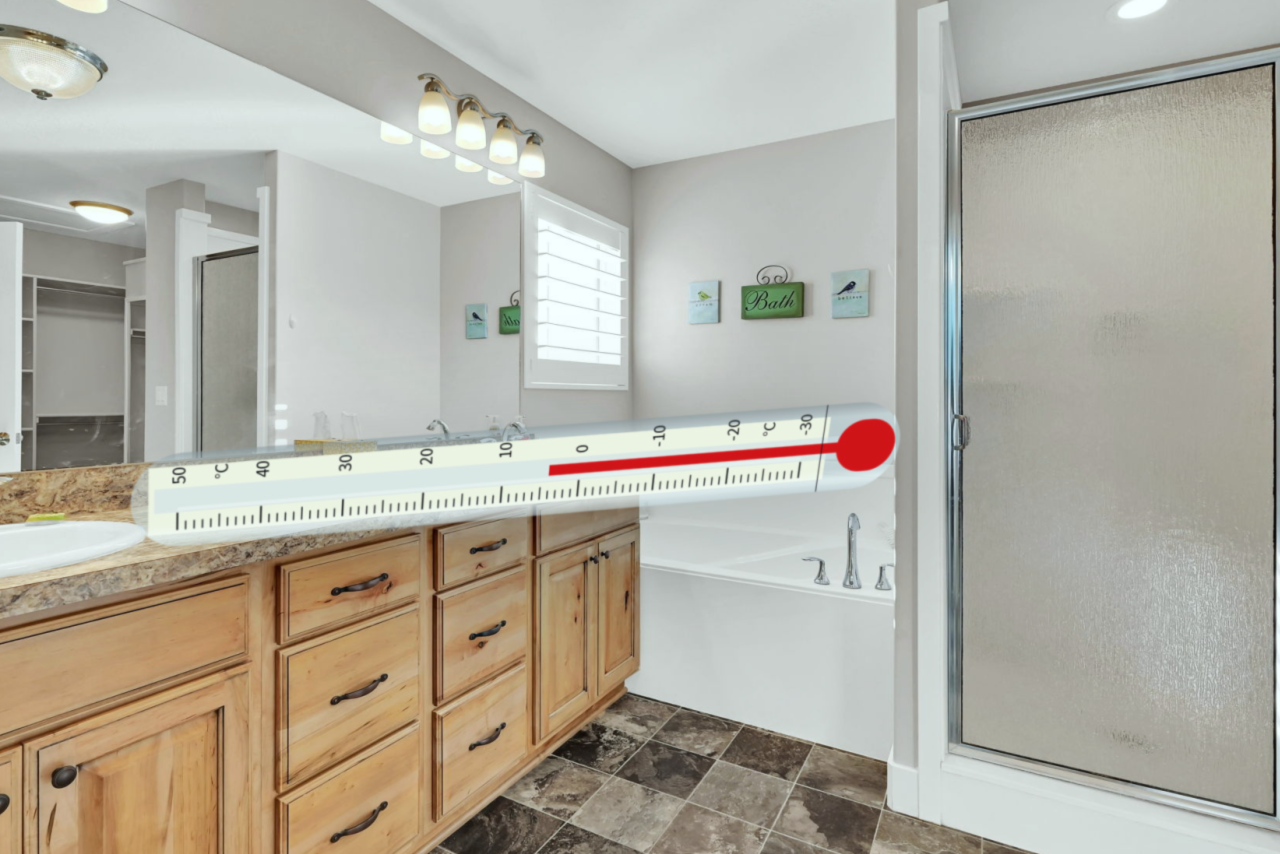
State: 4 (°C)
